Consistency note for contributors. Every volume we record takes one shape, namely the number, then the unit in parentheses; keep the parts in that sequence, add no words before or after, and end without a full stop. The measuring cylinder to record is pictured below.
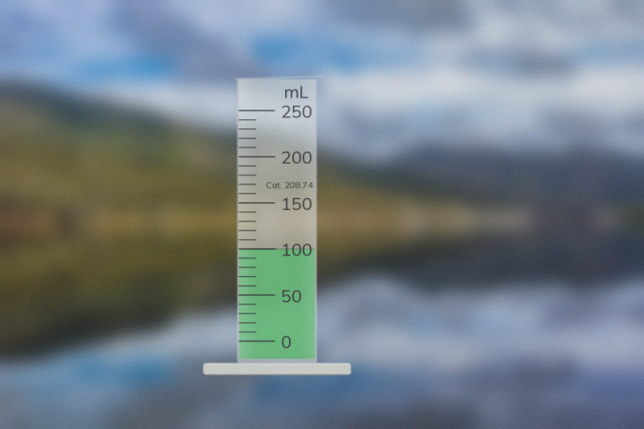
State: 100 (mL)
